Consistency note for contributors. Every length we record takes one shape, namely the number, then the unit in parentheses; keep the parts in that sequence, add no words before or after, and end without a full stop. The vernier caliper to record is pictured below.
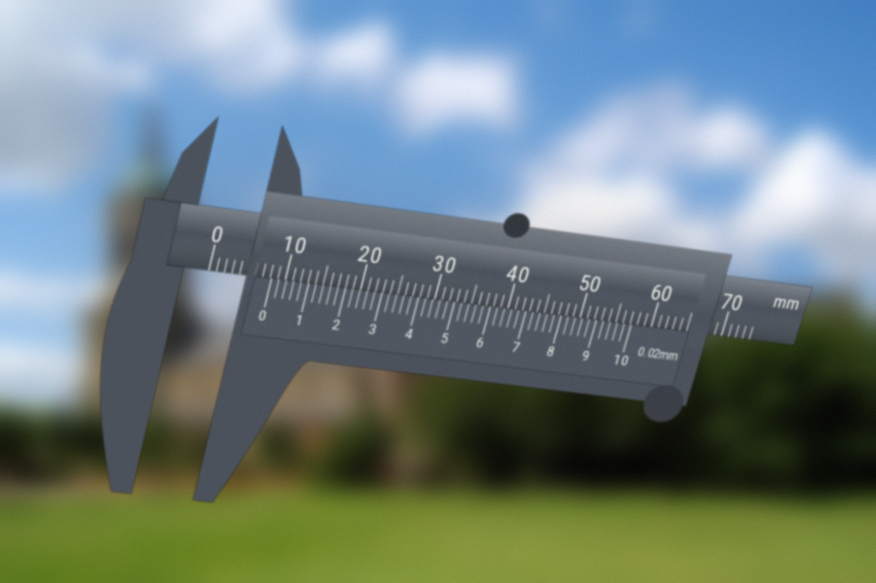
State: 8.2 (mm)
